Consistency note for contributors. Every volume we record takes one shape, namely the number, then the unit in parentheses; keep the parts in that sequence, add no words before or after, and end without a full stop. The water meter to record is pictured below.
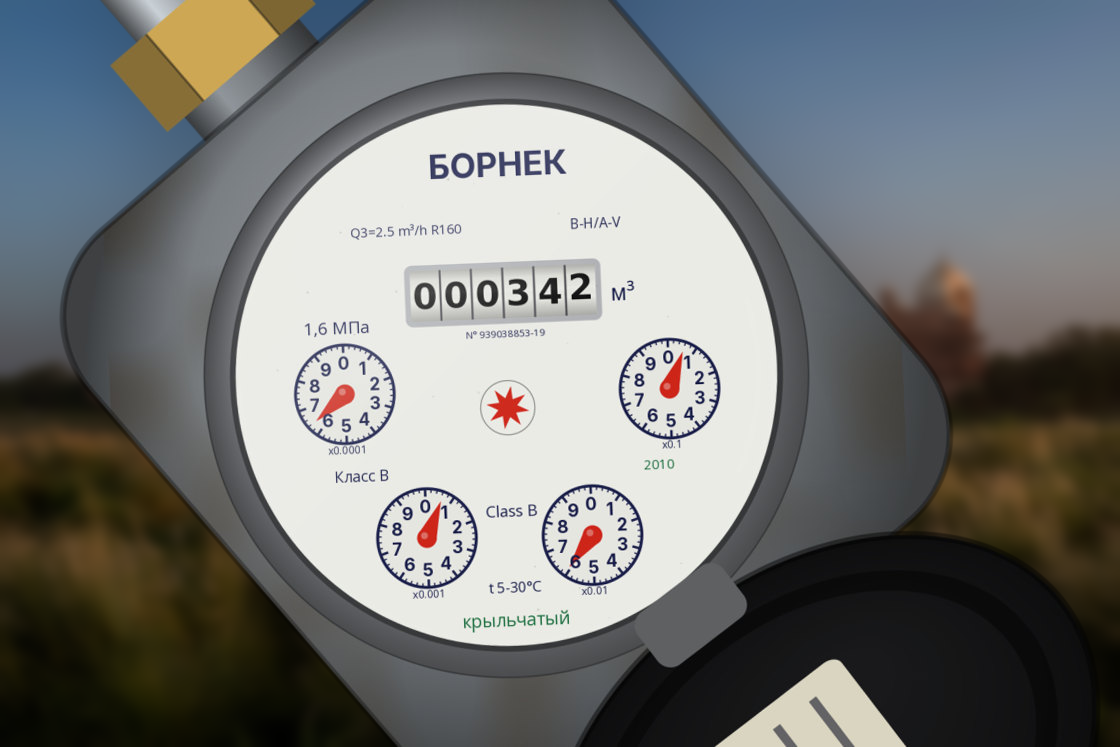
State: 342.0606 (m³)
